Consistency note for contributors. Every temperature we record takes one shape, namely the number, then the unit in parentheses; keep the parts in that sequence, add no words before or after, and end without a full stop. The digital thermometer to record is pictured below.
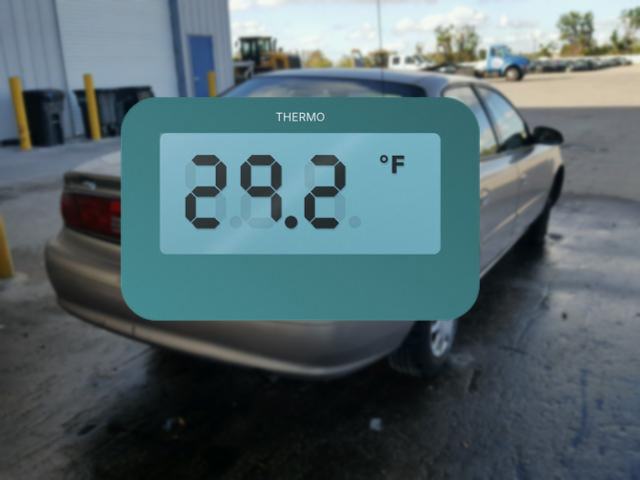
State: 29.2 (°F)
